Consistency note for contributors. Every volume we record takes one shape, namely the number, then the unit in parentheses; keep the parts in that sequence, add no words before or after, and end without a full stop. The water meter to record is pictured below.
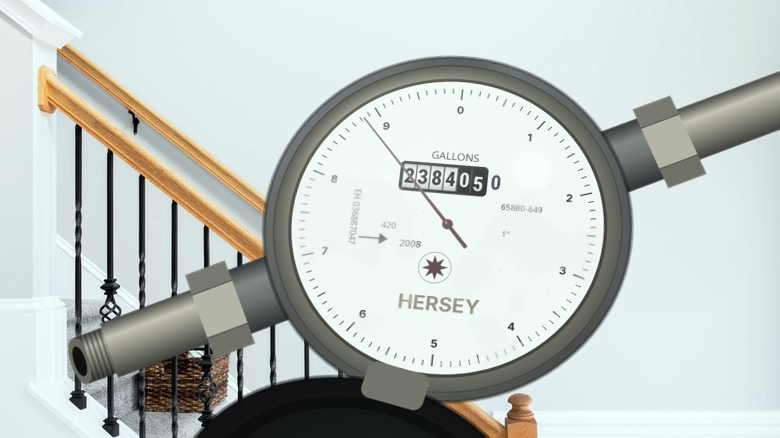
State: 2384048.8 (gal)
